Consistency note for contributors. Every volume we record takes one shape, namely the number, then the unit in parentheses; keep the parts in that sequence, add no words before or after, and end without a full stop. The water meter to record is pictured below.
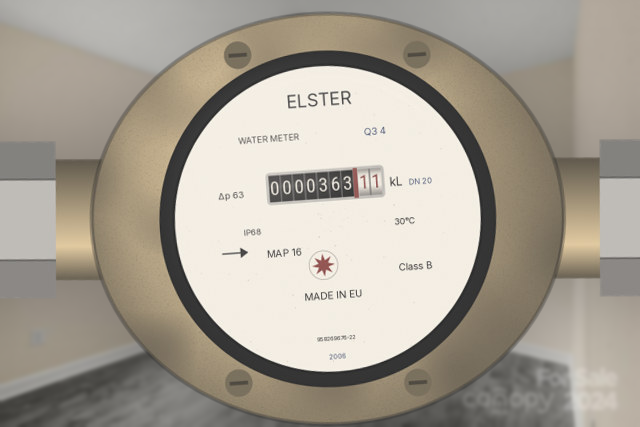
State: 363.11 (kL)
